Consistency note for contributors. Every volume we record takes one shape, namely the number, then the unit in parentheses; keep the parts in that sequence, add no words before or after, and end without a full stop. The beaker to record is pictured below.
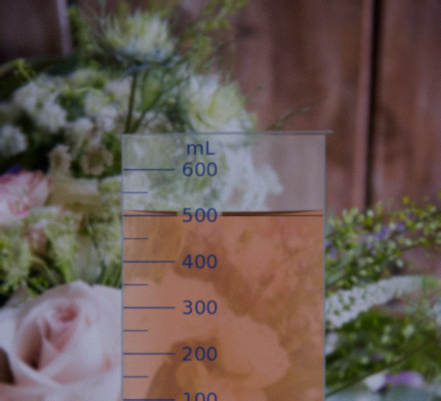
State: 500 (mL)
